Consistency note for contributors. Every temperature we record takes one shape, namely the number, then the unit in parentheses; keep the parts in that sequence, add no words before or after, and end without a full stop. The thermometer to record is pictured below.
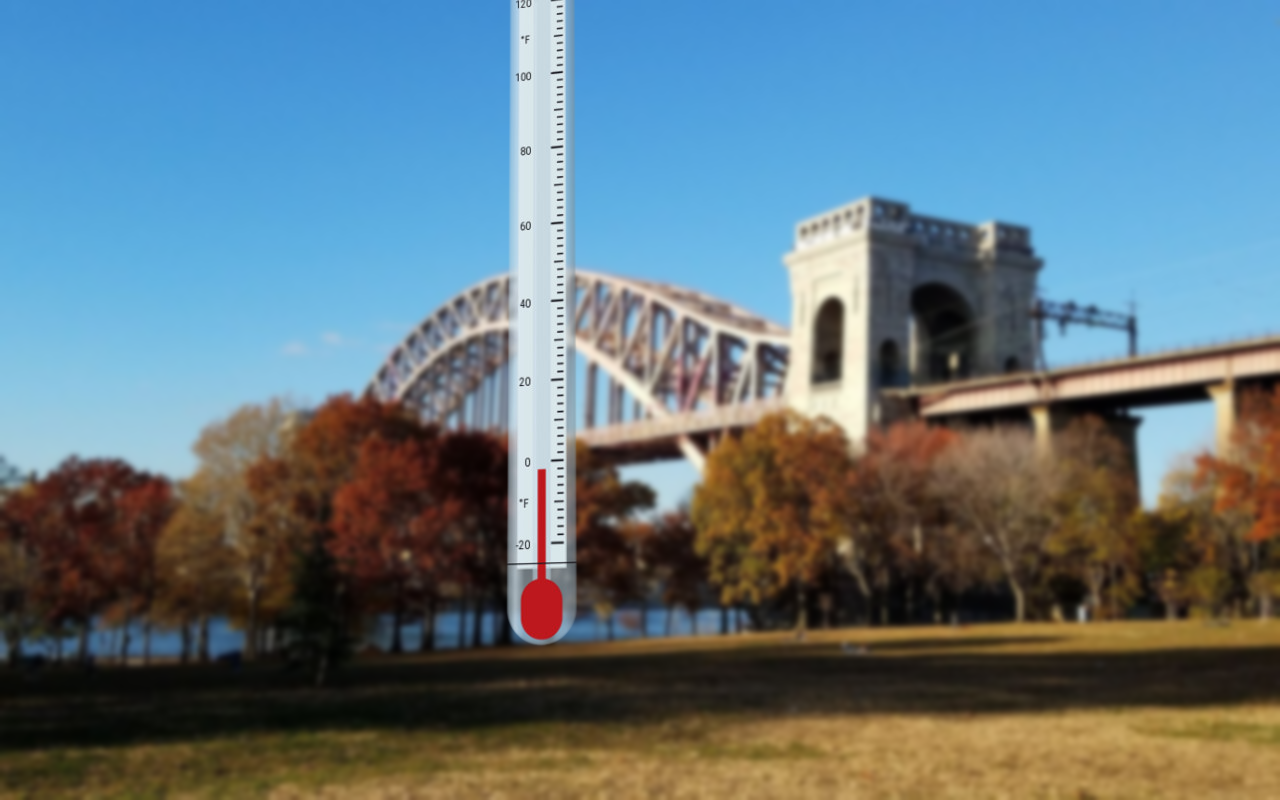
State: -2 (°F)
